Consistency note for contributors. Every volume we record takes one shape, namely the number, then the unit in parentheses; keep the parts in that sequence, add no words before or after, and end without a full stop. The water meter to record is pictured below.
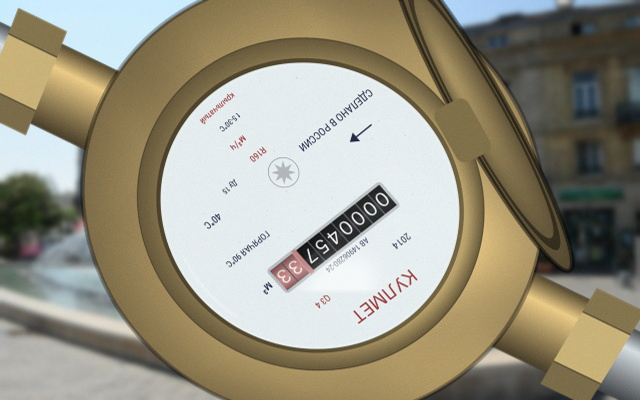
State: 457.33 (m³)
